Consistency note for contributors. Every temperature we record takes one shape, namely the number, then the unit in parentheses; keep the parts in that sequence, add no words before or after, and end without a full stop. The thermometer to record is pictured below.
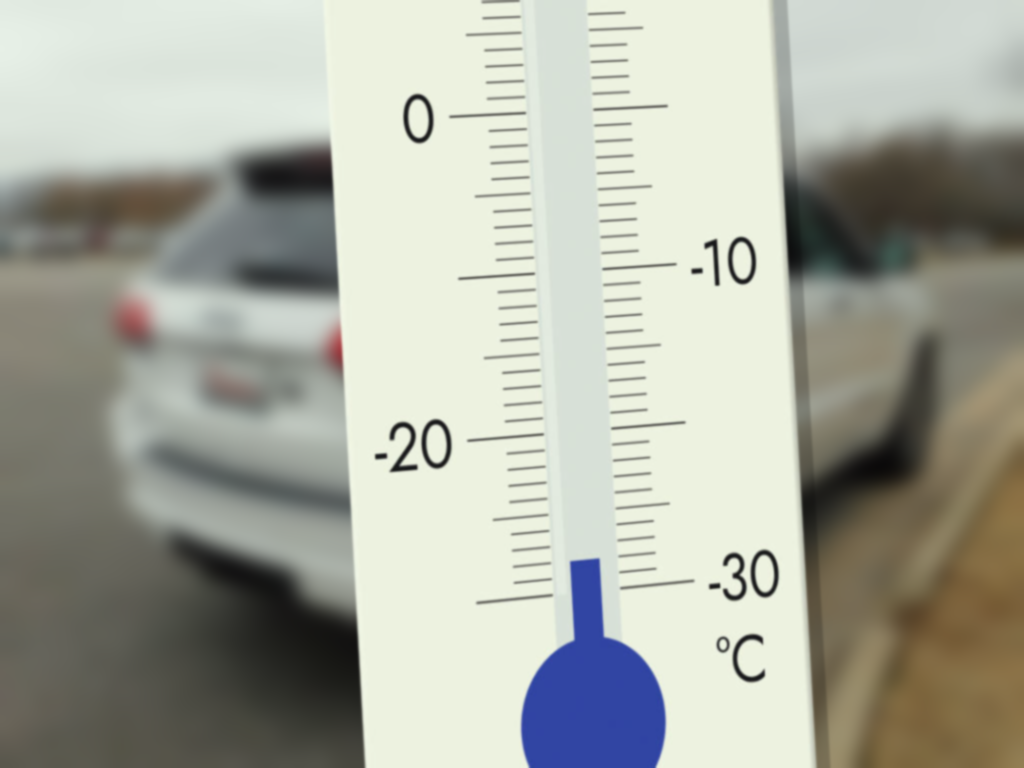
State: -28 (°C)
